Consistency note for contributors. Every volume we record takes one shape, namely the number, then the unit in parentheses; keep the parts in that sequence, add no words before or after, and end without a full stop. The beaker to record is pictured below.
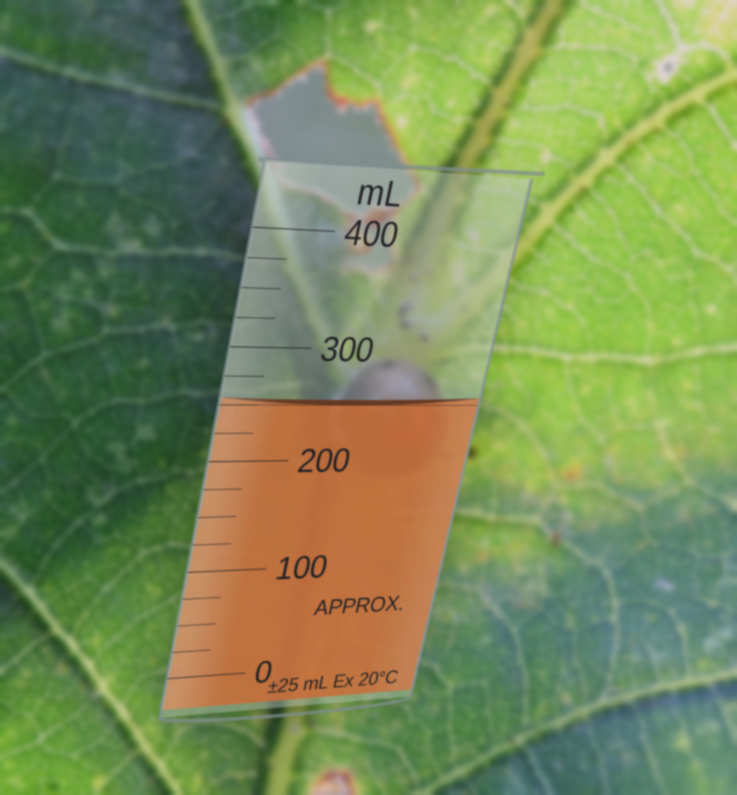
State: 250 (mL)
